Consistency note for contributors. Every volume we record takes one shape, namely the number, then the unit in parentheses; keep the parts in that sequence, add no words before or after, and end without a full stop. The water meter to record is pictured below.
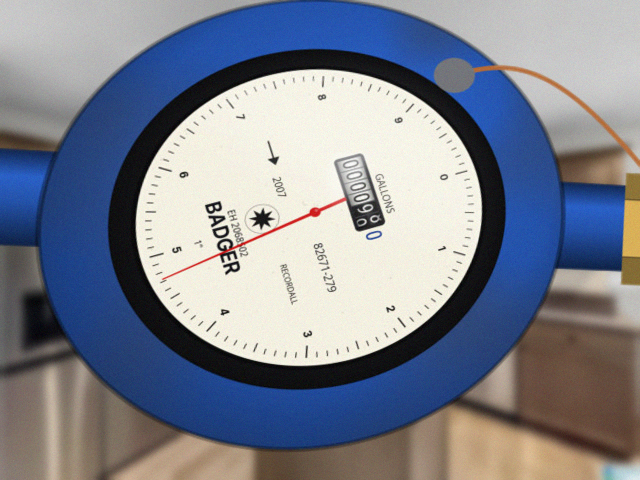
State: 984.7 (gal)
